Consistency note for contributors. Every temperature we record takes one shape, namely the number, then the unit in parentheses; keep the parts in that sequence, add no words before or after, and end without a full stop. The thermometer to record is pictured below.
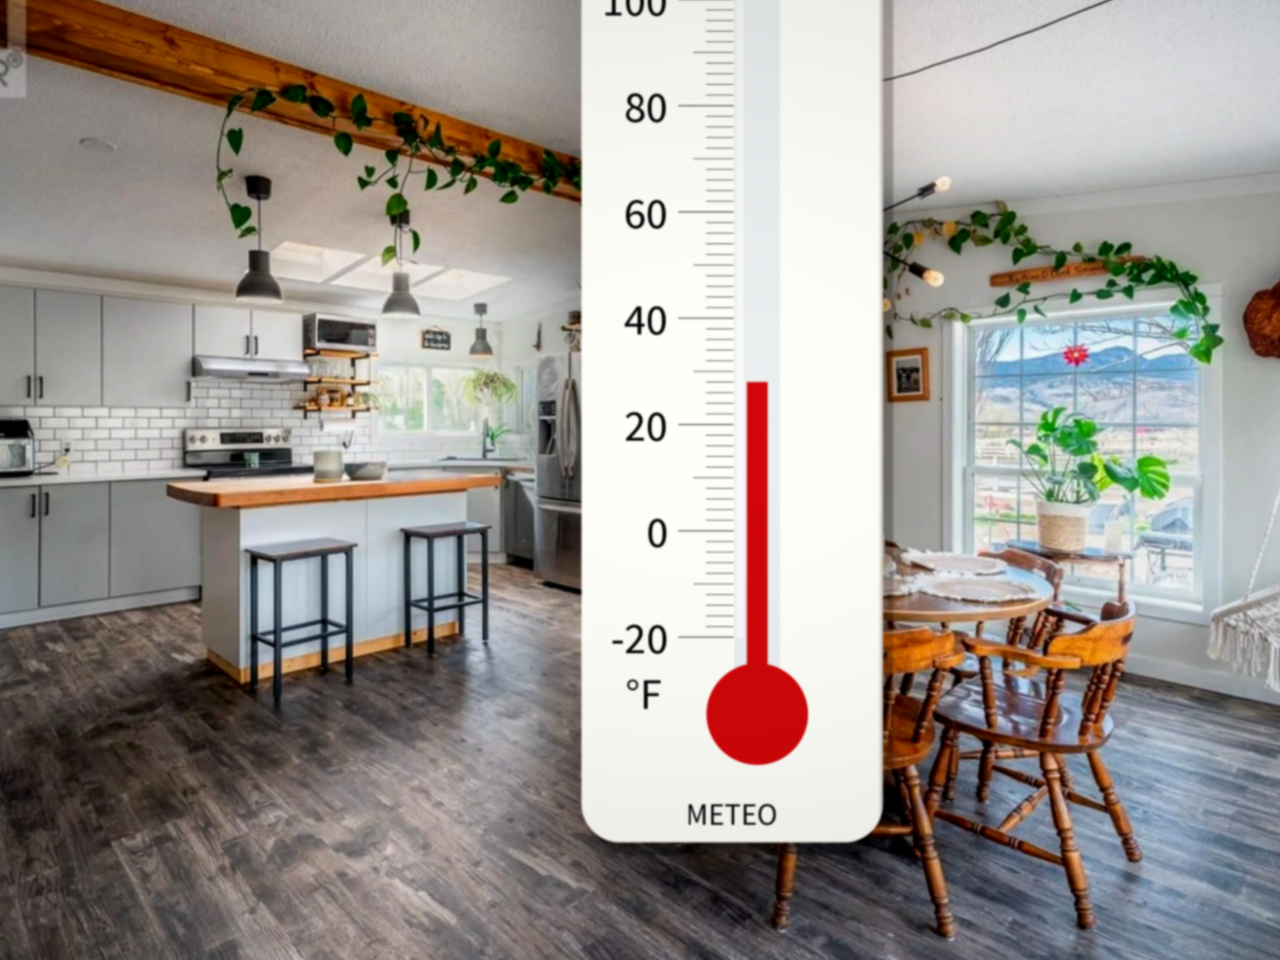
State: 28 (°F)
